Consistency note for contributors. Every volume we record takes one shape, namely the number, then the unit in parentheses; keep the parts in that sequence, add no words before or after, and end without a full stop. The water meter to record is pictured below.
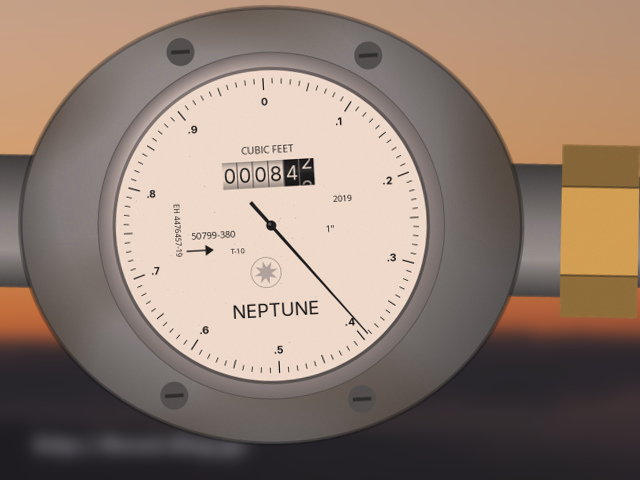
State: 842.39 (ft³)
